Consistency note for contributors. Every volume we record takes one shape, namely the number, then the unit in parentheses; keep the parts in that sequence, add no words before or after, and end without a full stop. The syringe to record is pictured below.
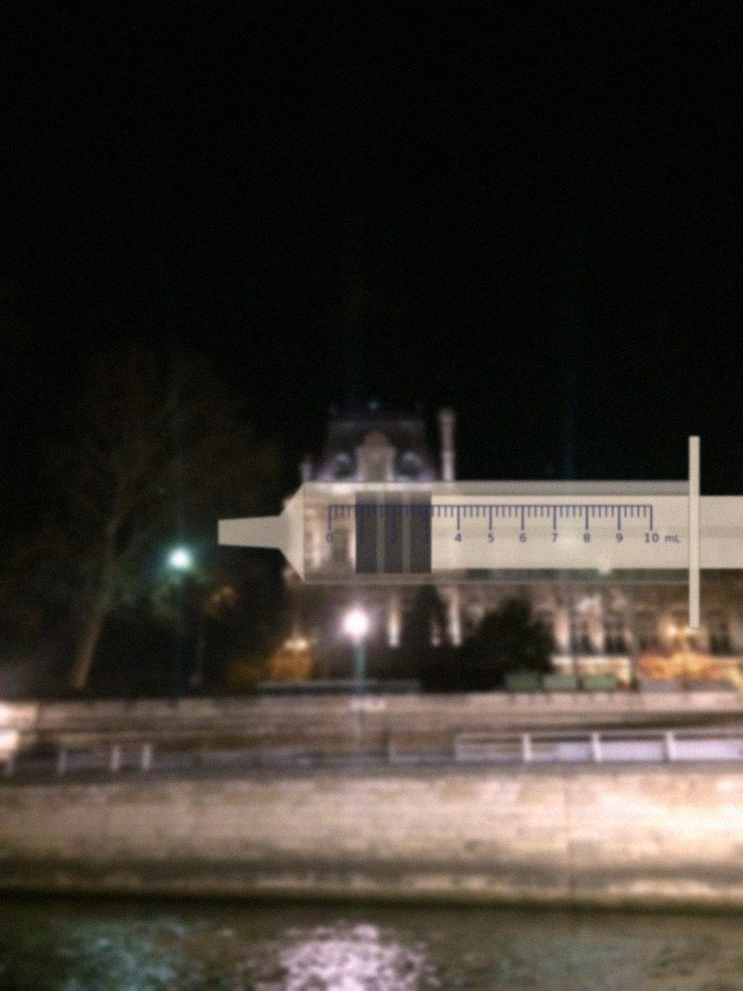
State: 0.8 (mL)
